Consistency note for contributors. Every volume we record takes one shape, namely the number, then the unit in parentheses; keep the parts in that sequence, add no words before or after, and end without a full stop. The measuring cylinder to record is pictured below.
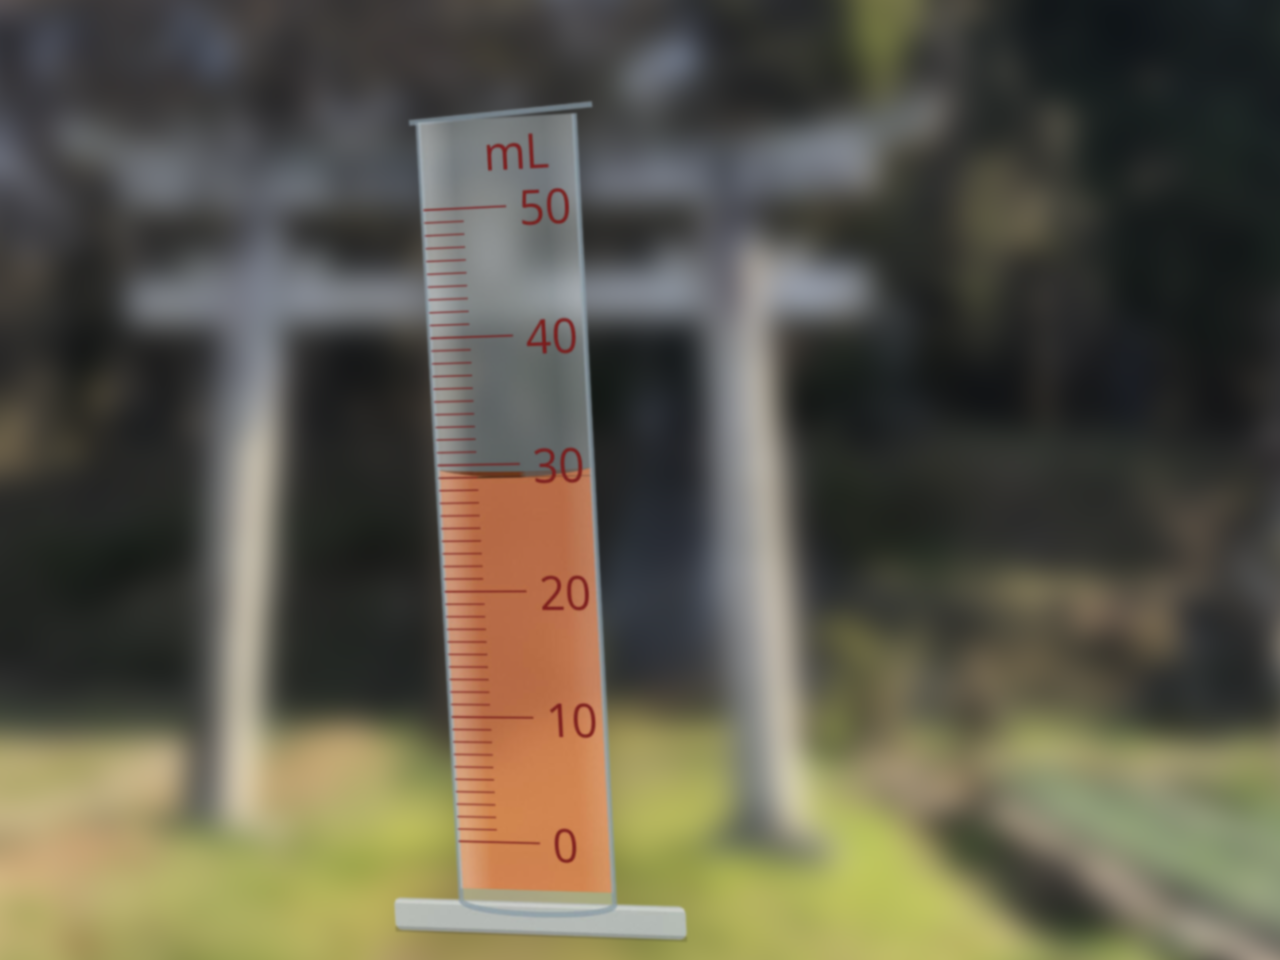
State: 29 (mL)
